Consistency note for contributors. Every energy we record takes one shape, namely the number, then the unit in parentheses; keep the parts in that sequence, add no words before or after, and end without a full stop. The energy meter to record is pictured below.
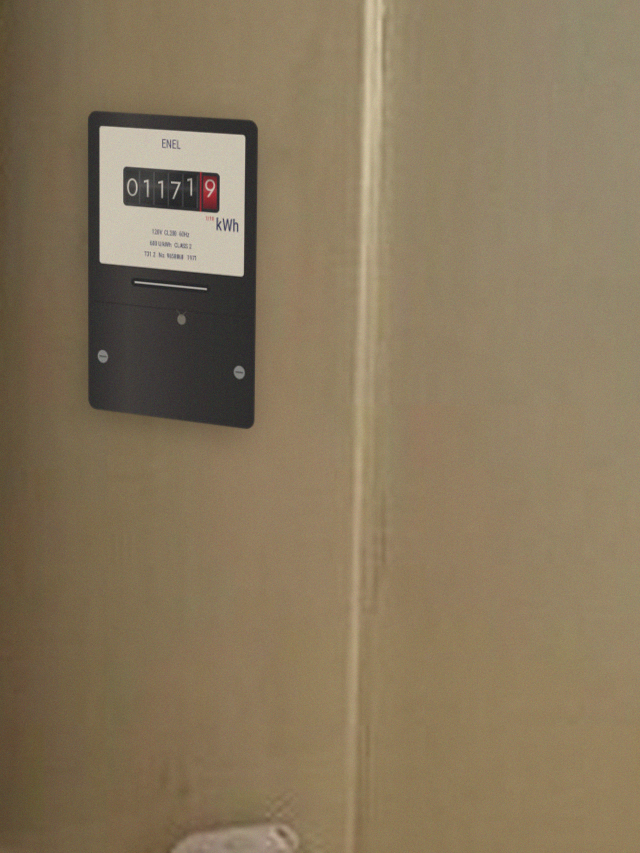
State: 1171.9 (kWh)
